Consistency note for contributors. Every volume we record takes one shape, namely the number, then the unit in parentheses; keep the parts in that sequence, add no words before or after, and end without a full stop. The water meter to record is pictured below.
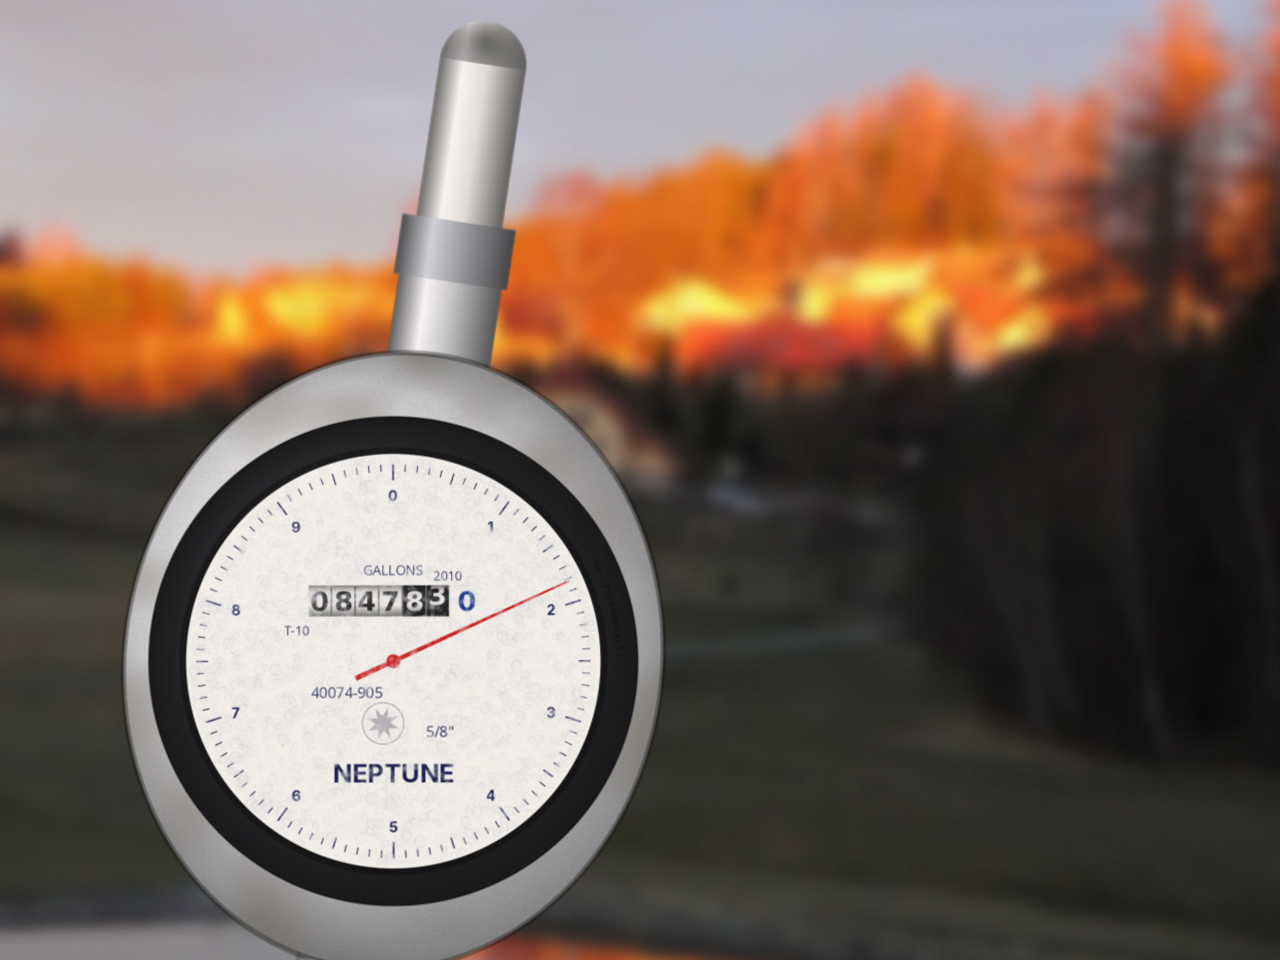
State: 847831.8 (gal)
